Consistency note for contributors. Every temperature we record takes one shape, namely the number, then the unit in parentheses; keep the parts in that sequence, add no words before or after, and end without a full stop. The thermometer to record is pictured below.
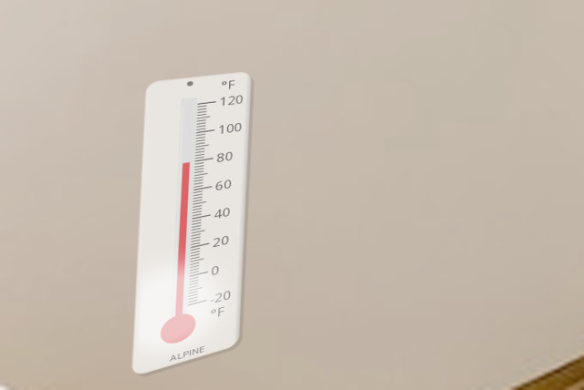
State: 80 (°F)
